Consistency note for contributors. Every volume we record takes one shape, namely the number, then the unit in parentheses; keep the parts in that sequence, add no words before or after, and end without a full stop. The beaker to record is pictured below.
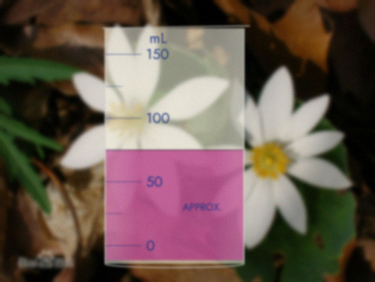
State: 75 (mL)
